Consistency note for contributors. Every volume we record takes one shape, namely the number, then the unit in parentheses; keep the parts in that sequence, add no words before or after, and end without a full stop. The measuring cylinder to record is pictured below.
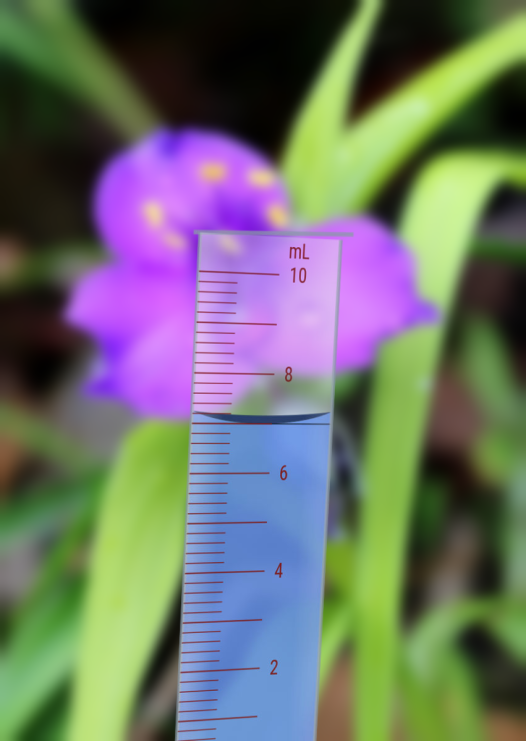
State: 7 (mL)
